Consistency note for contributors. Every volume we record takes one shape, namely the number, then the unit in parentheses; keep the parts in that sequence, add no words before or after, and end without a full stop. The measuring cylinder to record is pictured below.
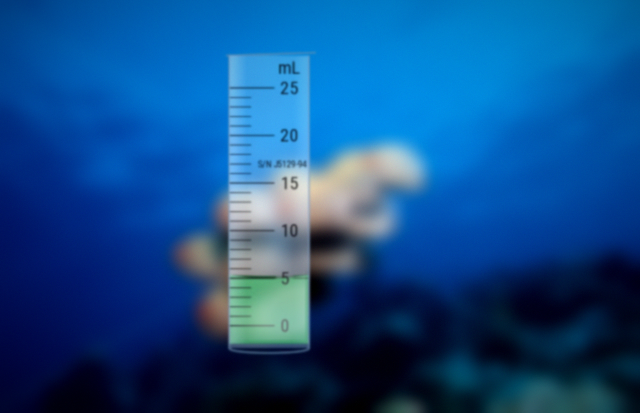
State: 5 (mL)
